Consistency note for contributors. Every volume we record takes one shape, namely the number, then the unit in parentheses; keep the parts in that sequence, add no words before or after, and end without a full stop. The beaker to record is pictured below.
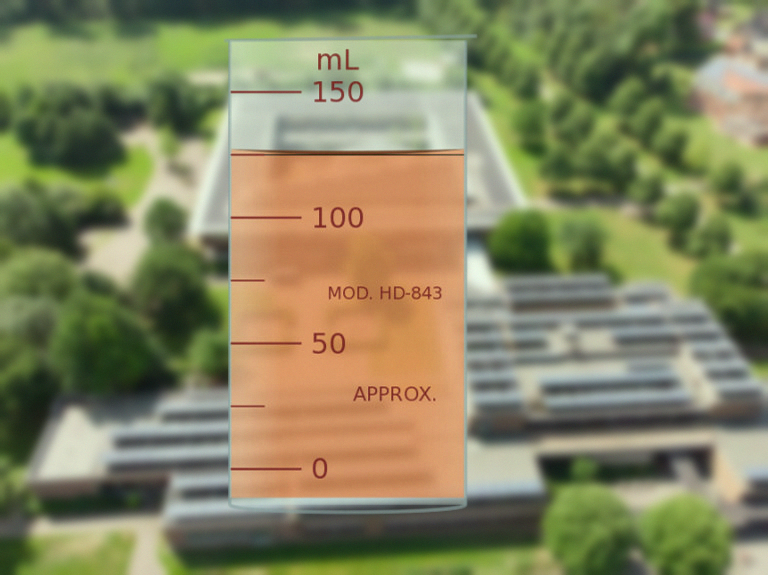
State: 125 (mL)
